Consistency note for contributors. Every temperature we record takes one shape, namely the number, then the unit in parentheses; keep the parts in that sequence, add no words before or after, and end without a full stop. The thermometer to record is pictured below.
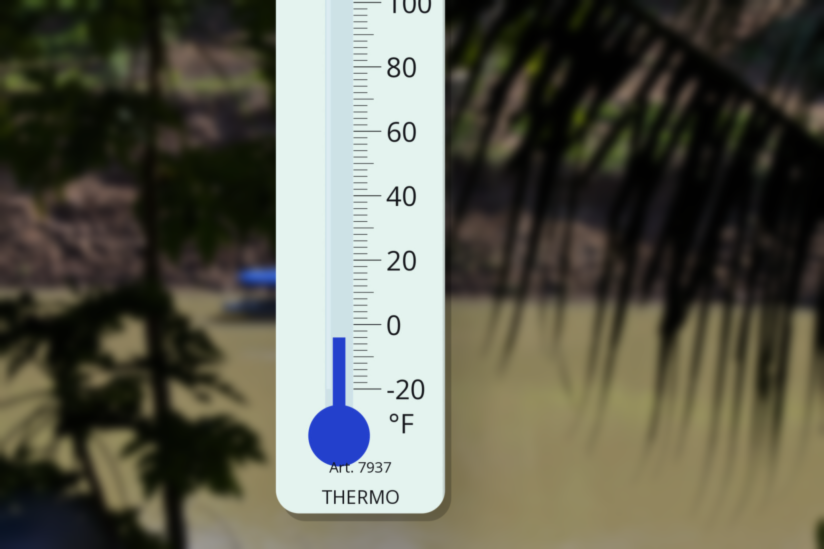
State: -4 (°F)
